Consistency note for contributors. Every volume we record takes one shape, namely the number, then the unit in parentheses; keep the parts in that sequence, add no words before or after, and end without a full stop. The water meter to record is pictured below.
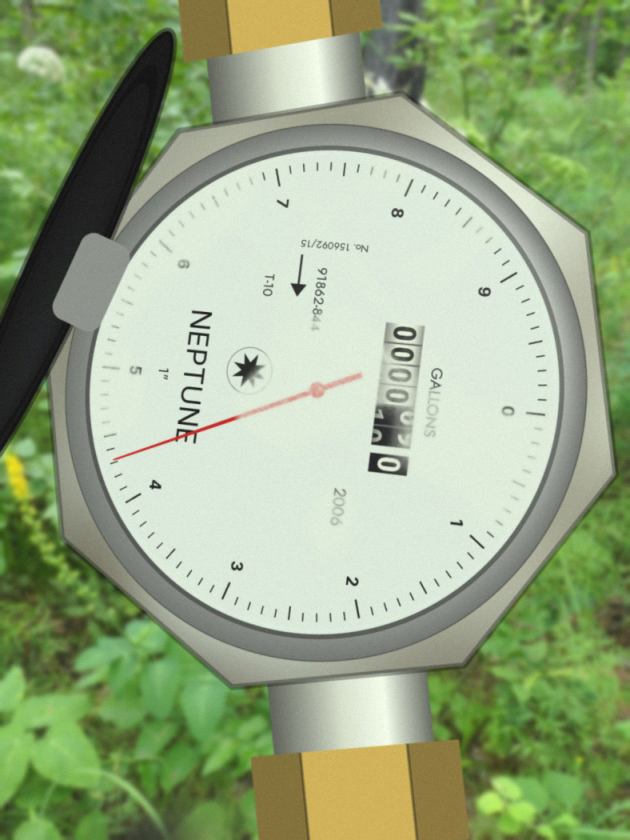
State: 94.3 (gal)
